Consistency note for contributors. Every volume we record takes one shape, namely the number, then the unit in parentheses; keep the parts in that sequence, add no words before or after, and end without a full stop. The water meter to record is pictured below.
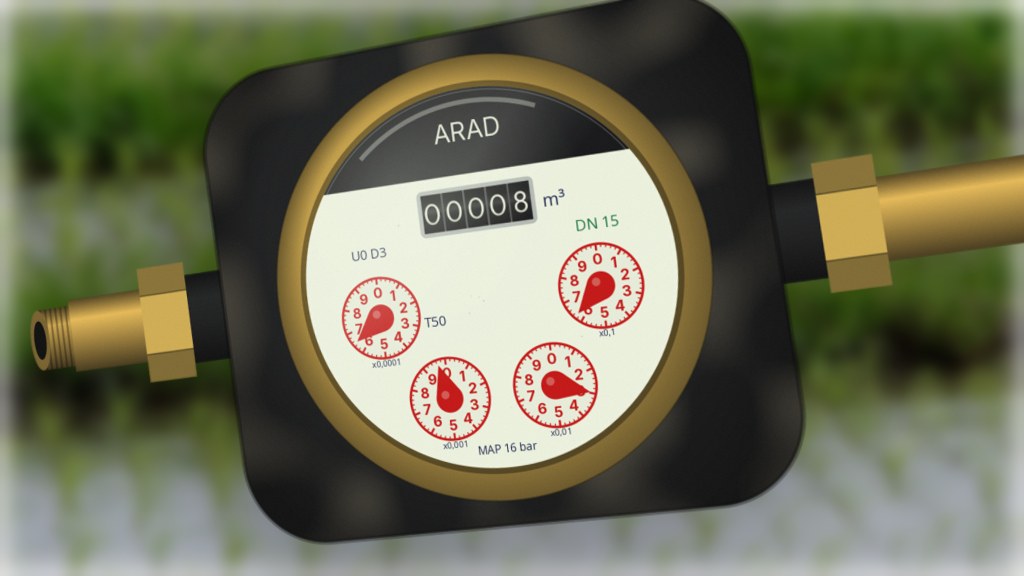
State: 8.6296 (m³)
